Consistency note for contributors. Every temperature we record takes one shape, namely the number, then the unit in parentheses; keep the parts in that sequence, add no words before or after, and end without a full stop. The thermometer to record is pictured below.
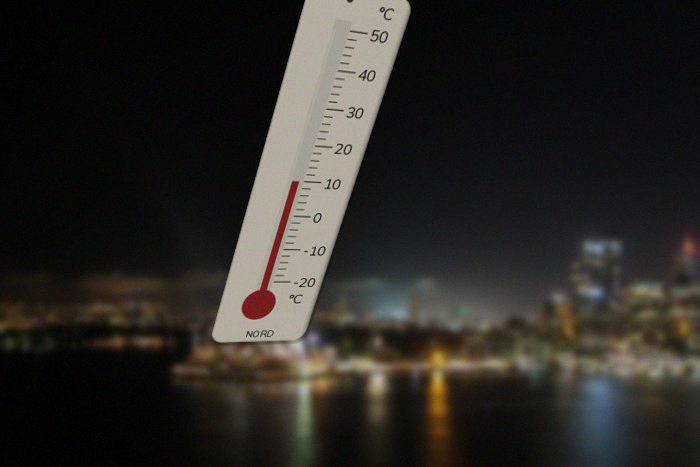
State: 10 (°C)
